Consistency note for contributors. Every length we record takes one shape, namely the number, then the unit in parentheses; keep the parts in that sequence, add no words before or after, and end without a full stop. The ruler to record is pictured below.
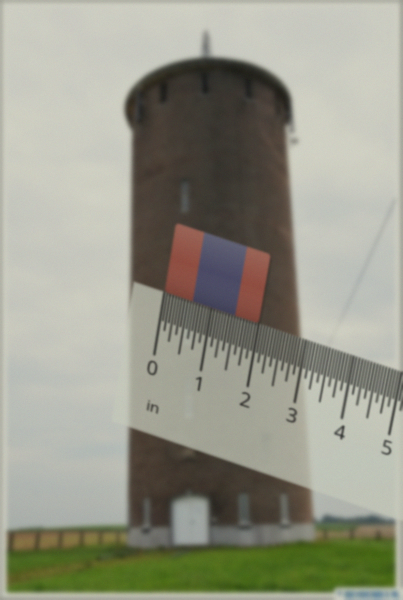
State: 2 (in)
